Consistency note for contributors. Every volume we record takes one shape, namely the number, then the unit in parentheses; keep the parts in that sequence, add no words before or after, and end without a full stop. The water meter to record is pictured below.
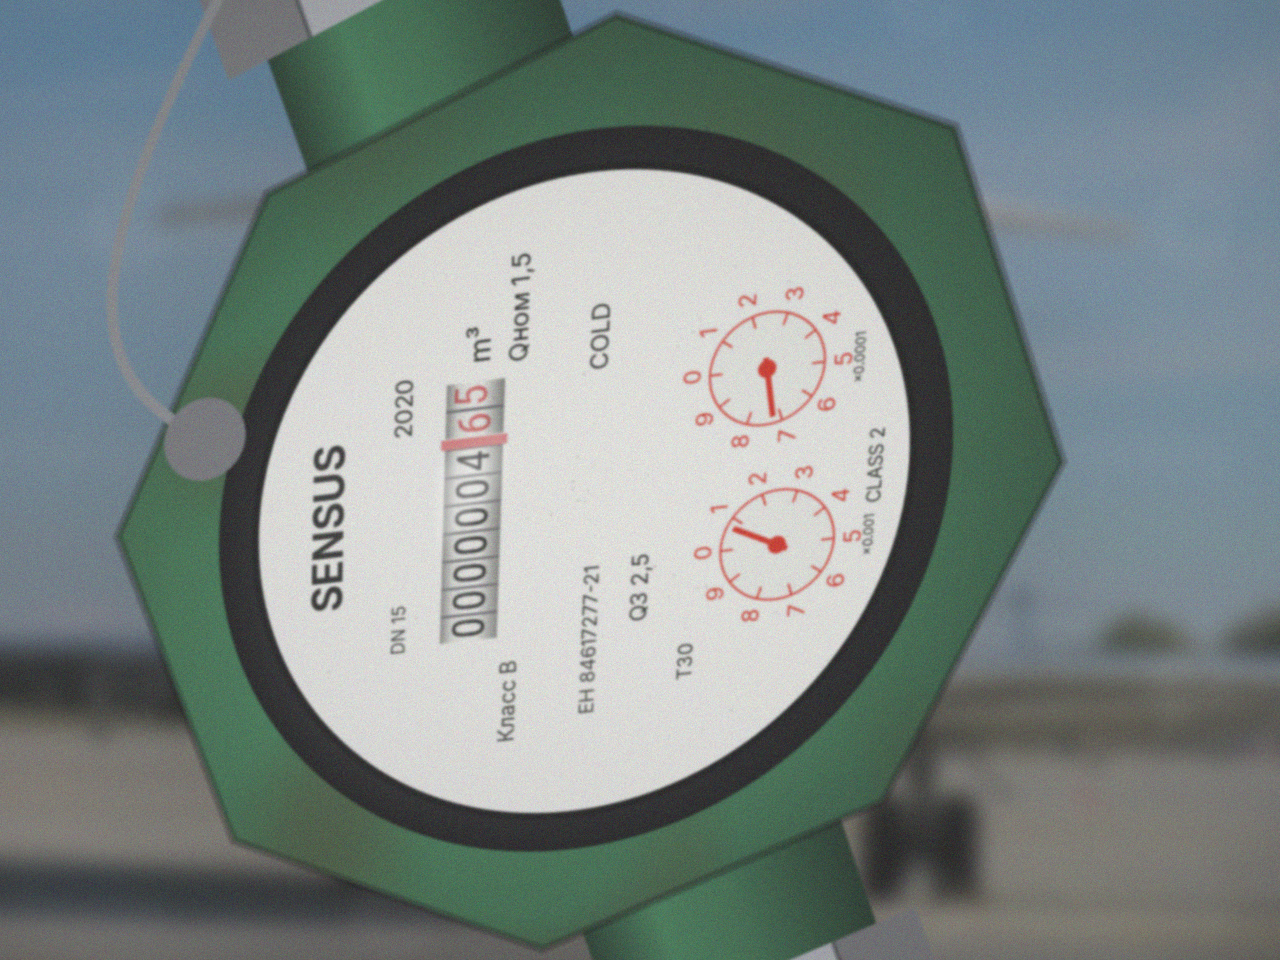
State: 4.6507 (m³)
